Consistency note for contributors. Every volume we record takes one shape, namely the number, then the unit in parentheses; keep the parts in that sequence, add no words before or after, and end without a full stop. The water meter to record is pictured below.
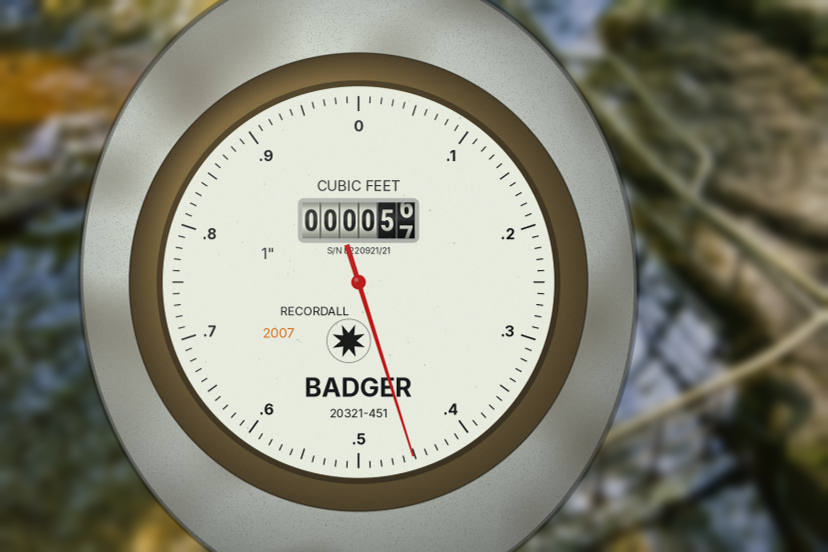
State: 56.45 (ft³)
